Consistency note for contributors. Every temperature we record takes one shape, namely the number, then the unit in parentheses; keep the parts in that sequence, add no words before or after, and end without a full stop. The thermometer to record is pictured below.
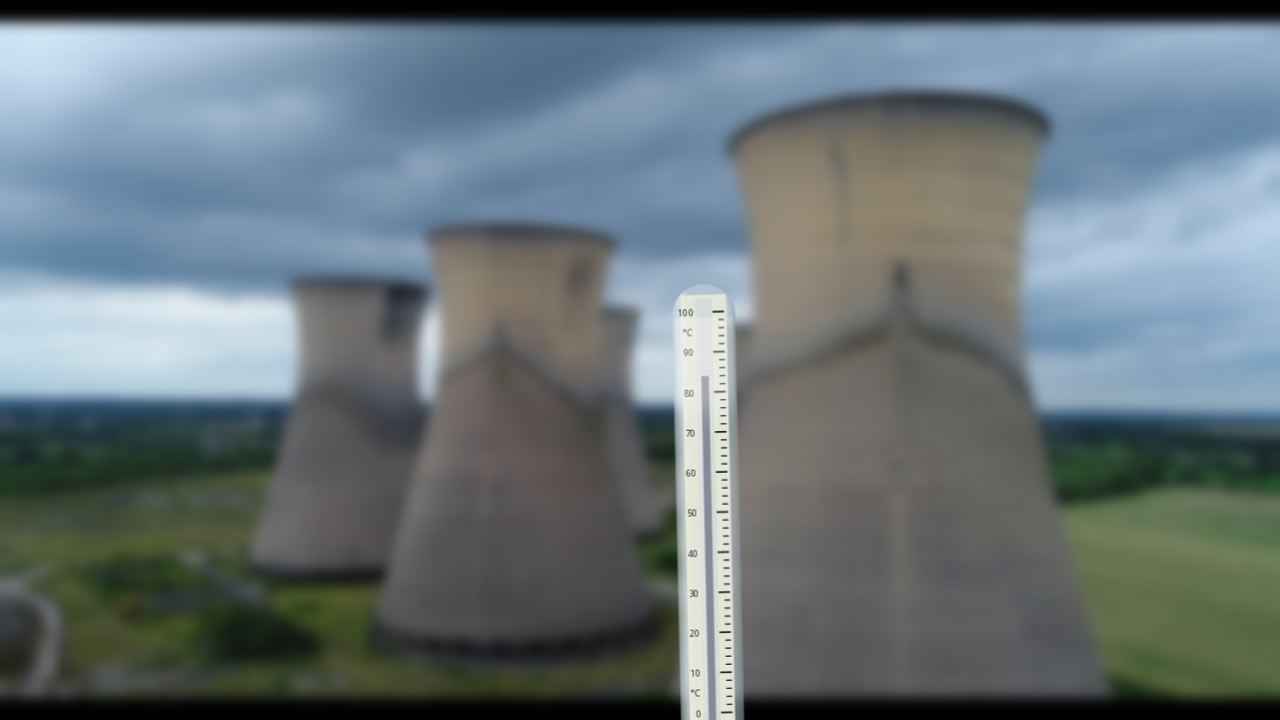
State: 84 (°C)
